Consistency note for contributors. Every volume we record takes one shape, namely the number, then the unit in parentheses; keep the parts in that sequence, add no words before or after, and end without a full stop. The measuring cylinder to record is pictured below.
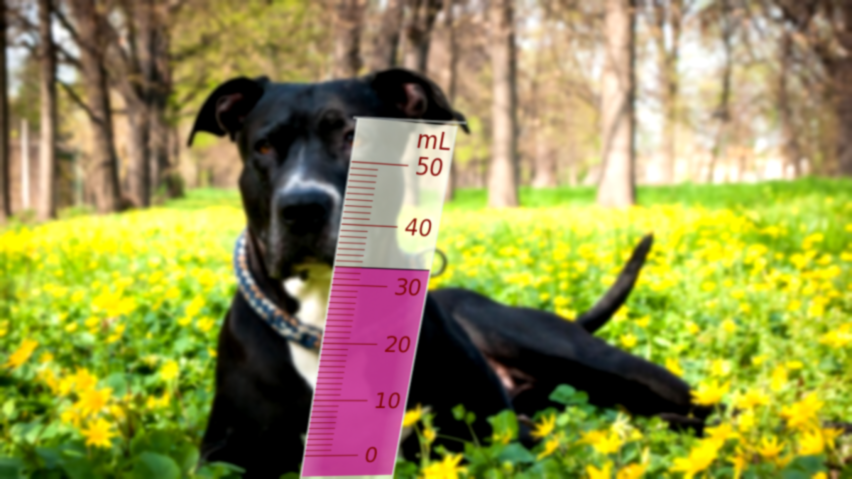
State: 33 (mL)
